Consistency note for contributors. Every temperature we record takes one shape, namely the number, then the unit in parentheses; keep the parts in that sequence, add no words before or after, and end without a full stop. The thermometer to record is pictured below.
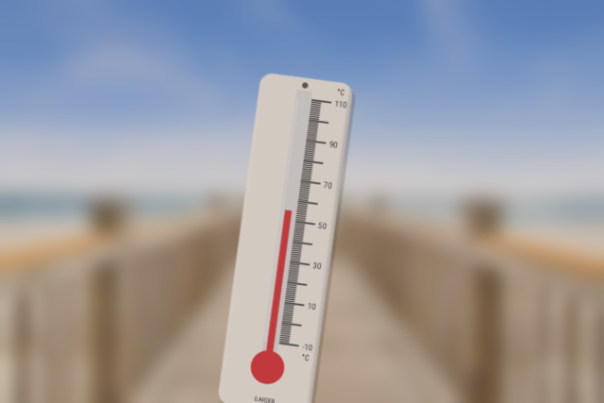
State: 55 (°C)
